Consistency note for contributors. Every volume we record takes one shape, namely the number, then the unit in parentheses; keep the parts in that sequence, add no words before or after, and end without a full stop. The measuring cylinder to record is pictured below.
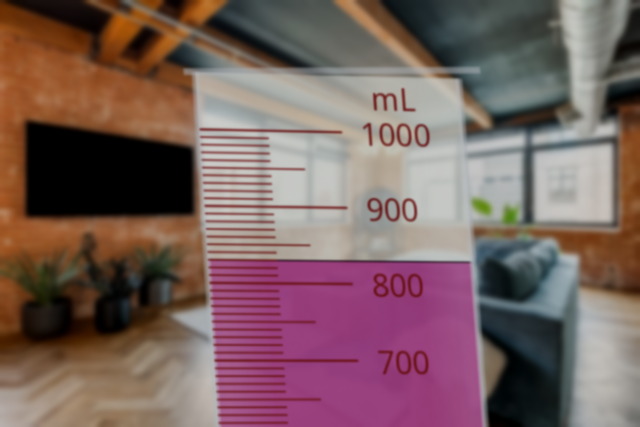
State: 830 (mL)
